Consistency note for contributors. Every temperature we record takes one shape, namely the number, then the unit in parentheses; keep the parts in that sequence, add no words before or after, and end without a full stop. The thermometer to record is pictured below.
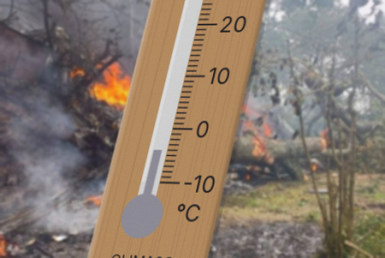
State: -4 (°C)
